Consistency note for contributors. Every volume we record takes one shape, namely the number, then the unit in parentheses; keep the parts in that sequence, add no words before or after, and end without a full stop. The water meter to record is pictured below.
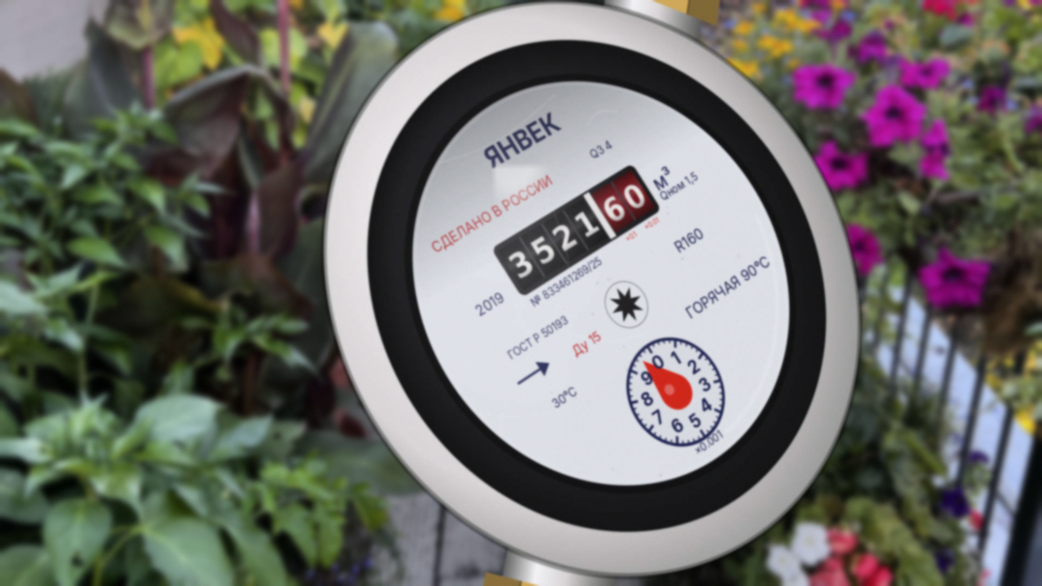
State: 3521.599 (m³)
